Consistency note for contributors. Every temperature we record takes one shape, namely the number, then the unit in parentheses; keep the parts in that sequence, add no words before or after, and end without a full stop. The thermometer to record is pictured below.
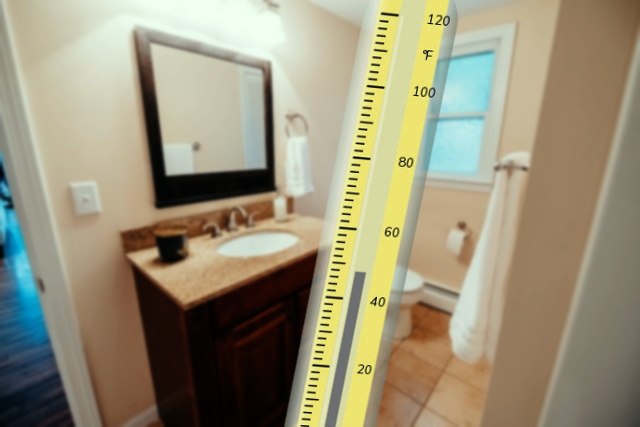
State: 48 (°F)
